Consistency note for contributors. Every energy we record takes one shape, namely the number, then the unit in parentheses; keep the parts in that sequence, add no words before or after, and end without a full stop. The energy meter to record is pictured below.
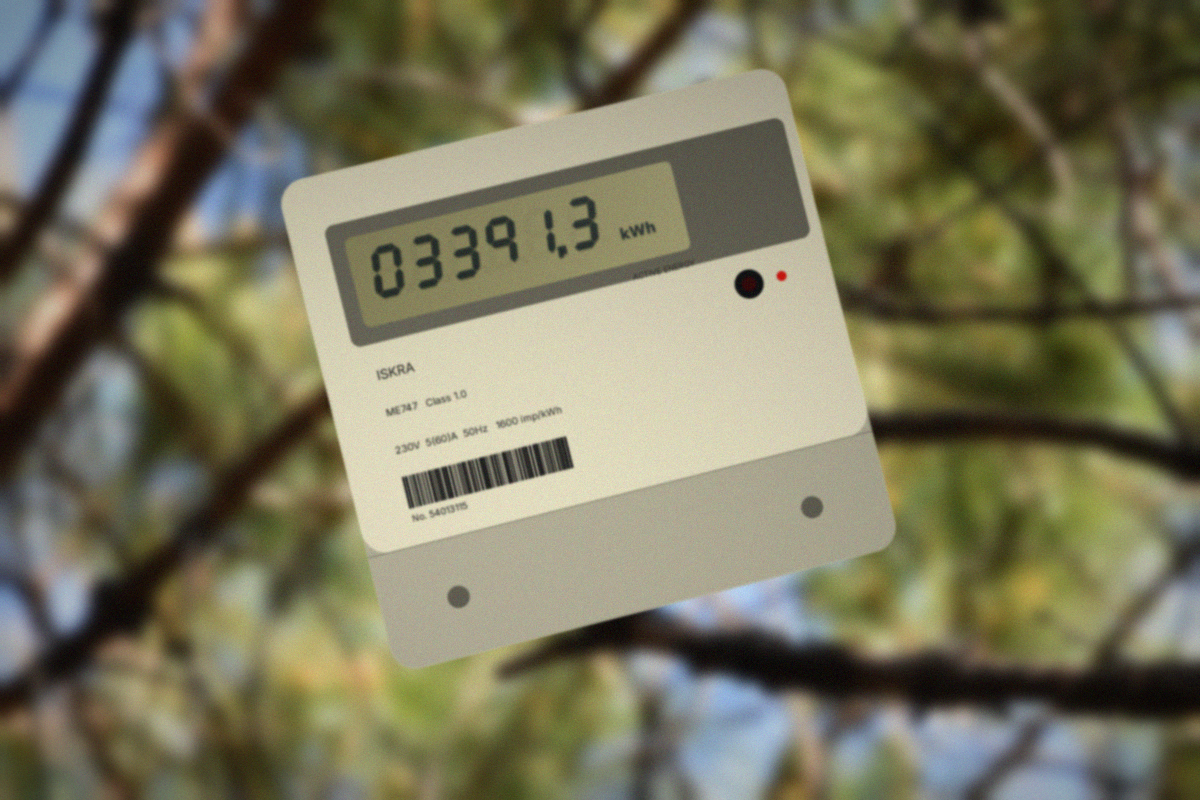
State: 3391.3 (kWh)
